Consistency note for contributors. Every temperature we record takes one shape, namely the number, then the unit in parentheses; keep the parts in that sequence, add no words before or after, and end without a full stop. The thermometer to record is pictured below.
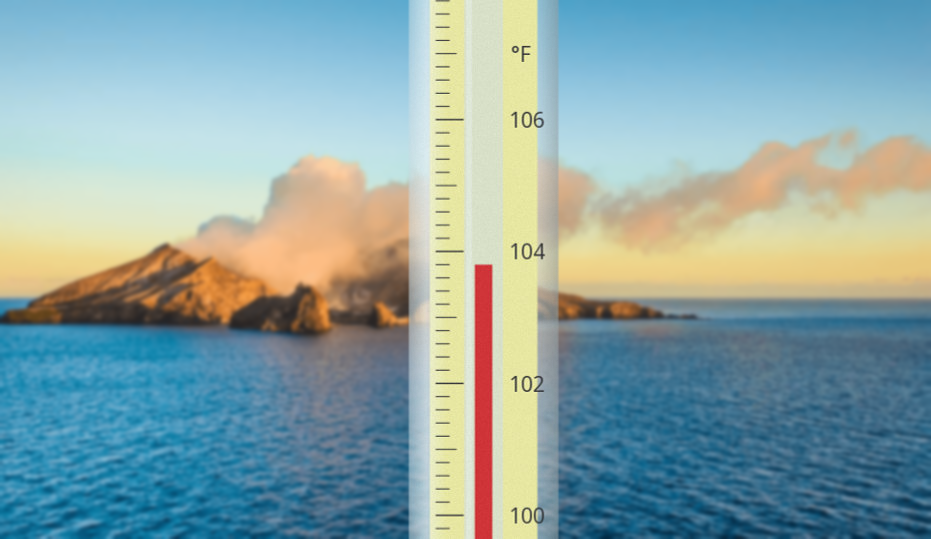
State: 103.8 (°F)
